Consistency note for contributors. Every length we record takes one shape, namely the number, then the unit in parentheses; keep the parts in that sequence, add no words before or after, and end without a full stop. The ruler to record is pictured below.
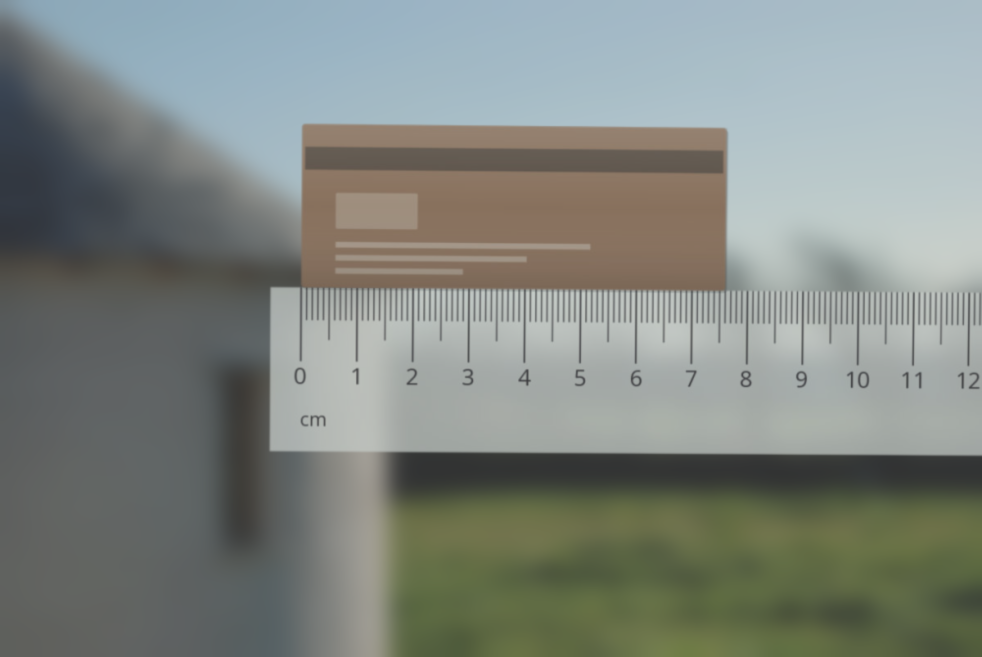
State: 7.6 (cm)
